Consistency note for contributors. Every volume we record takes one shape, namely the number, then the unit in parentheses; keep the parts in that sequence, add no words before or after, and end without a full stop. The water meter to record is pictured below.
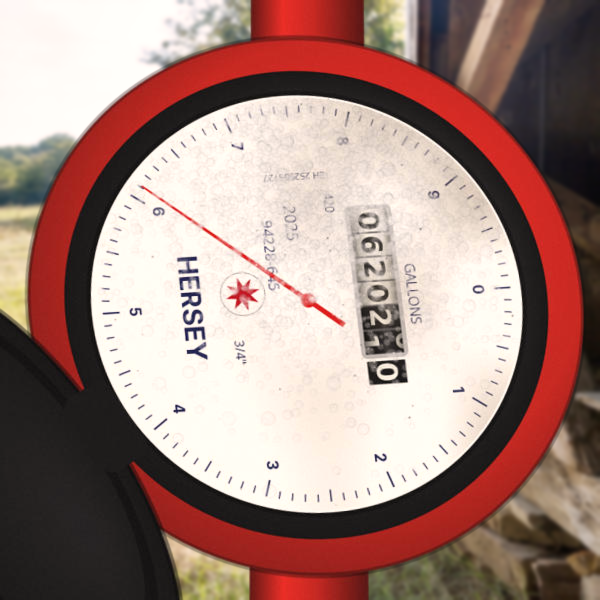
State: 620206.1 (gal)
